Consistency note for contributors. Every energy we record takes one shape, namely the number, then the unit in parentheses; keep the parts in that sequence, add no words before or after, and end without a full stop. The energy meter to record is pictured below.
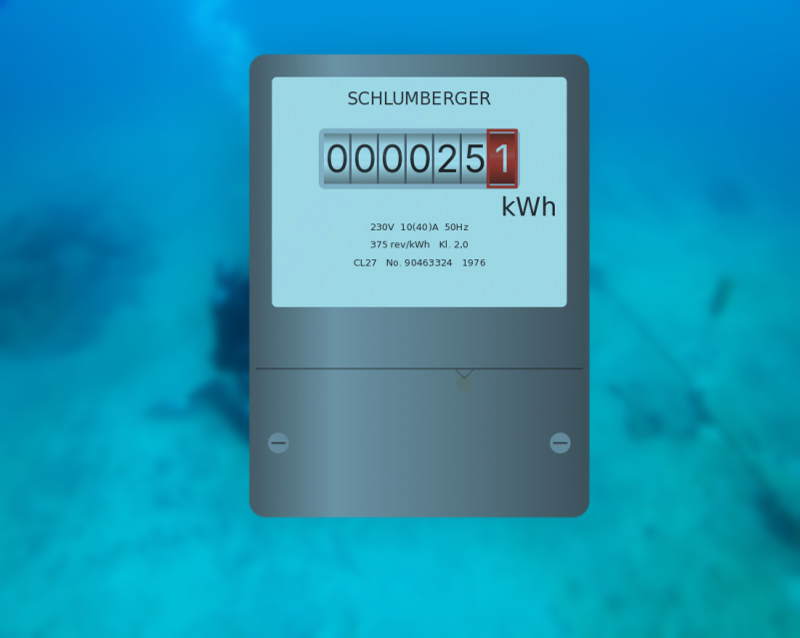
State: 25.1 (kWh)
